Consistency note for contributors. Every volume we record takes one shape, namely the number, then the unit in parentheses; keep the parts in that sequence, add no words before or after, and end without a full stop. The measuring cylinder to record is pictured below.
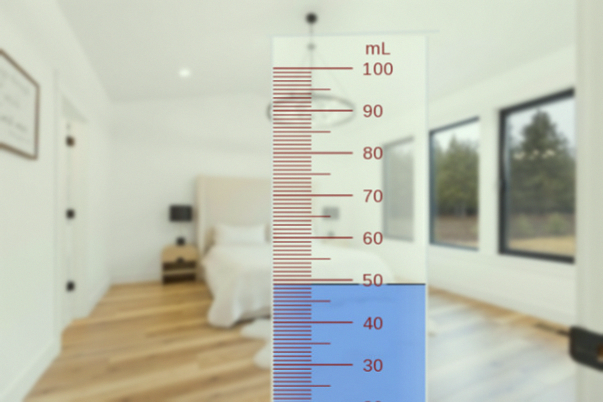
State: 49 (mL)
